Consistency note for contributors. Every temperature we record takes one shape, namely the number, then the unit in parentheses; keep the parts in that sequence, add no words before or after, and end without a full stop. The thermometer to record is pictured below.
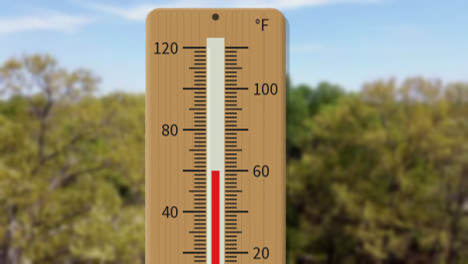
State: 60 (°F)
